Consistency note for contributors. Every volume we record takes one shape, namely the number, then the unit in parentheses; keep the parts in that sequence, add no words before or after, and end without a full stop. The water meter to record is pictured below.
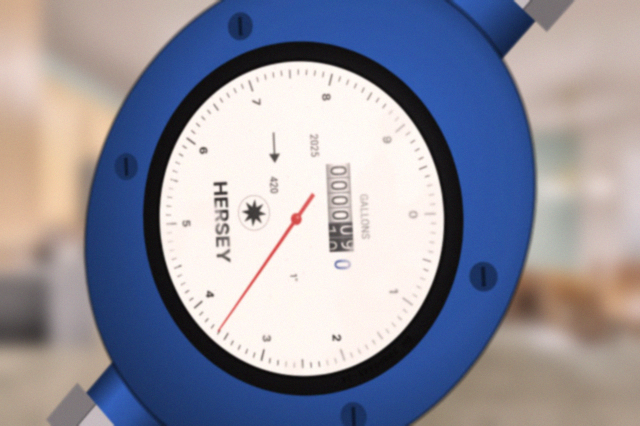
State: 93.6 (gal)
